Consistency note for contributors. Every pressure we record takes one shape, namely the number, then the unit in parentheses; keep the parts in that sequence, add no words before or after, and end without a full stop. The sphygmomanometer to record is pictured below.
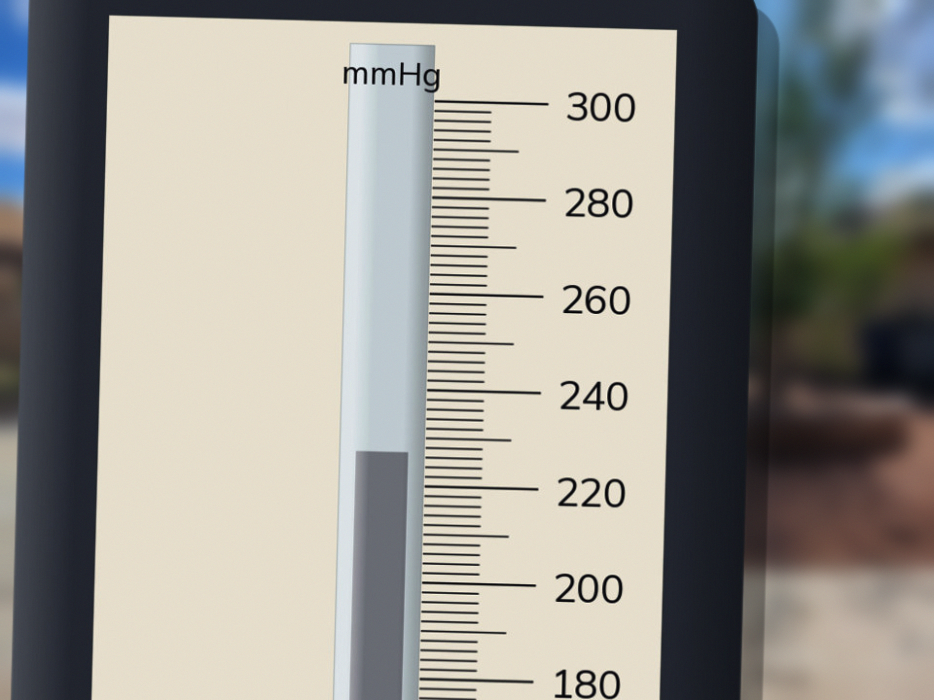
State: 227 (mmHg)
